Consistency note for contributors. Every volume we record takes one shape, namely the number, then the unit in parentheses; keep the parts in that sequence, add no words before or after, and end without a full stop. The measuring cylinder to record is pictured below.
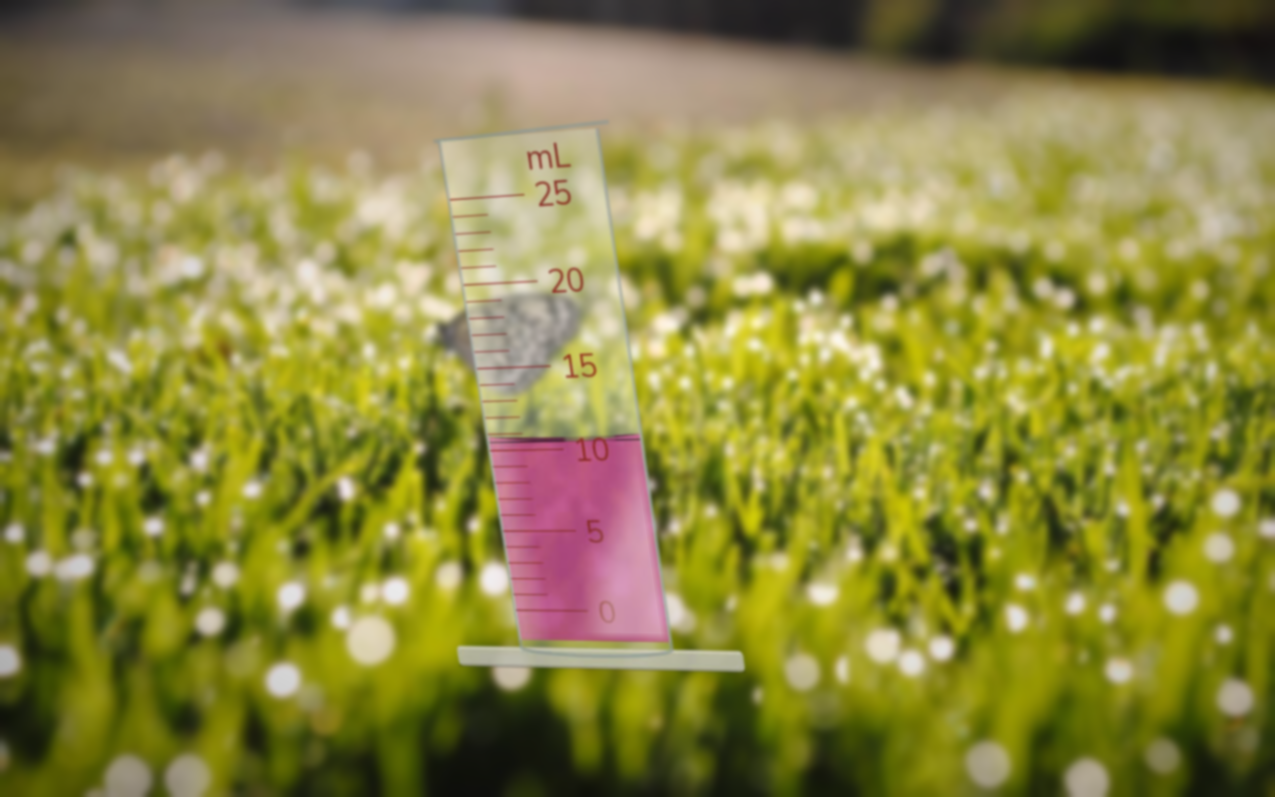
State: 10.5 (mL)
